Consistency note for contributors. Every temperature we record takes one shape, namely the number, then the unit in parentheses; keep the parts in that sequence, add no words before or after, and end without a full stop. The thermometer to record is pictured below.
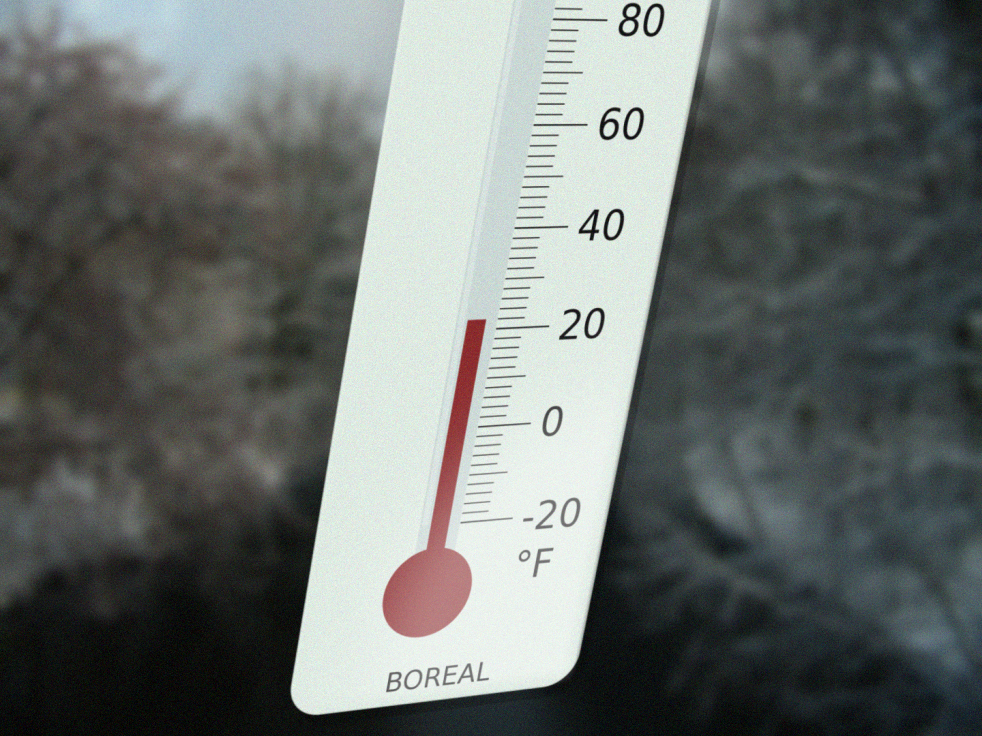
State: 22 (°F)
